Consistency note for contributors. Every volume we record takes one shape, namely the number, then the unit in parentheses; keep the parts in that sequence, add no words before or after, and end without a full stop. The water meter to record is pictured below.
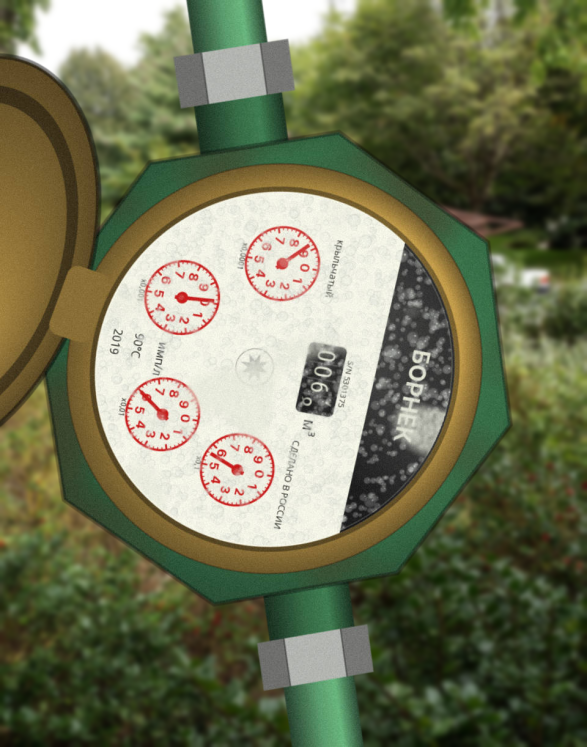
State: 67.5598 (m³)
